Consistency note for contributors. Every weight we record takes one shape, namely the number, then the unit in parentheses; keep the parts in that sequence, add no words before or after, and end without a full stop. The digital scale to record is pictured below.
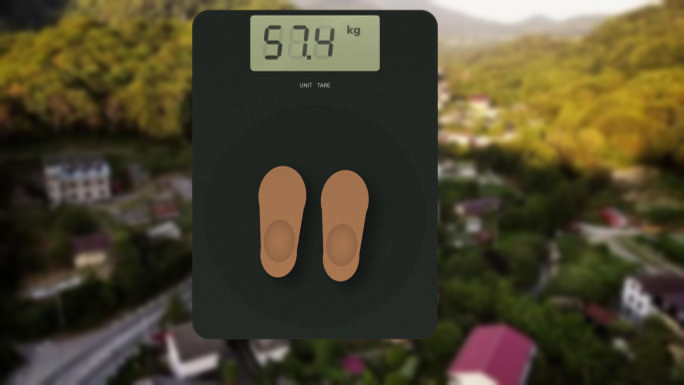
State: 57.4 (kg)
